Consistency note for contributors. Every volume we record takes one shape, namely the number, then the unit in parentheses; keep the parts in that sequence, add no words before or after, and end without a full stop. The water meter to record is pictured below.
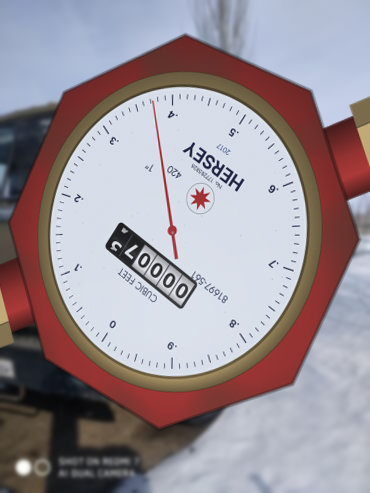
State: 73.37 (ft³)
